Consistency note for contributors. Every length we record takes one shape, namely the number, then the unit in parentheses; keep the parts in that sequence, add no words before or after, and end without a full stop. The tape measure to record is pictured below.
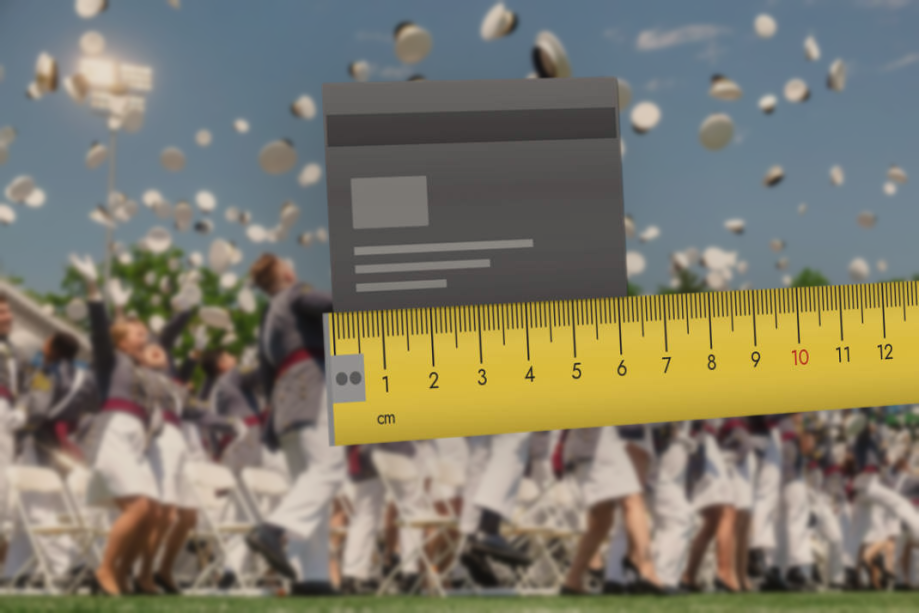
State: 6.2 (cm)
